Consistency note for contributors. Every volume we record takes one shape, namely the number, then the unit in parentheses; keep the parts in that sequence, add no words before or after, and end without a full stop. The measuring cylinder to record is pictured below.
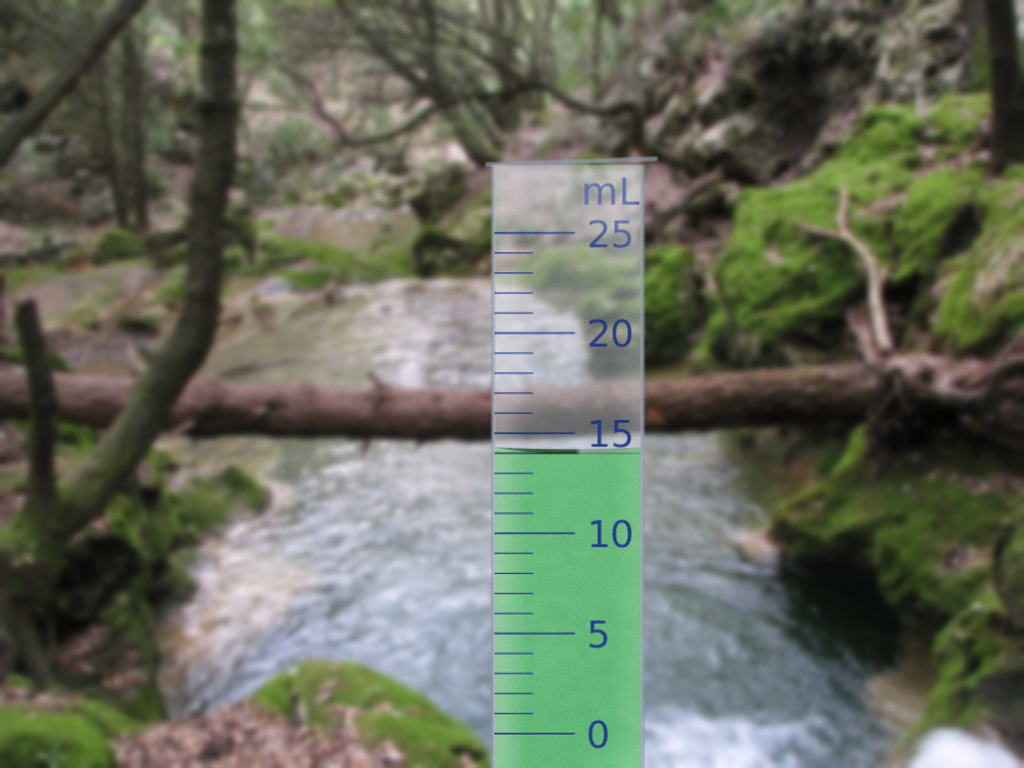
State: 14 (mL)
